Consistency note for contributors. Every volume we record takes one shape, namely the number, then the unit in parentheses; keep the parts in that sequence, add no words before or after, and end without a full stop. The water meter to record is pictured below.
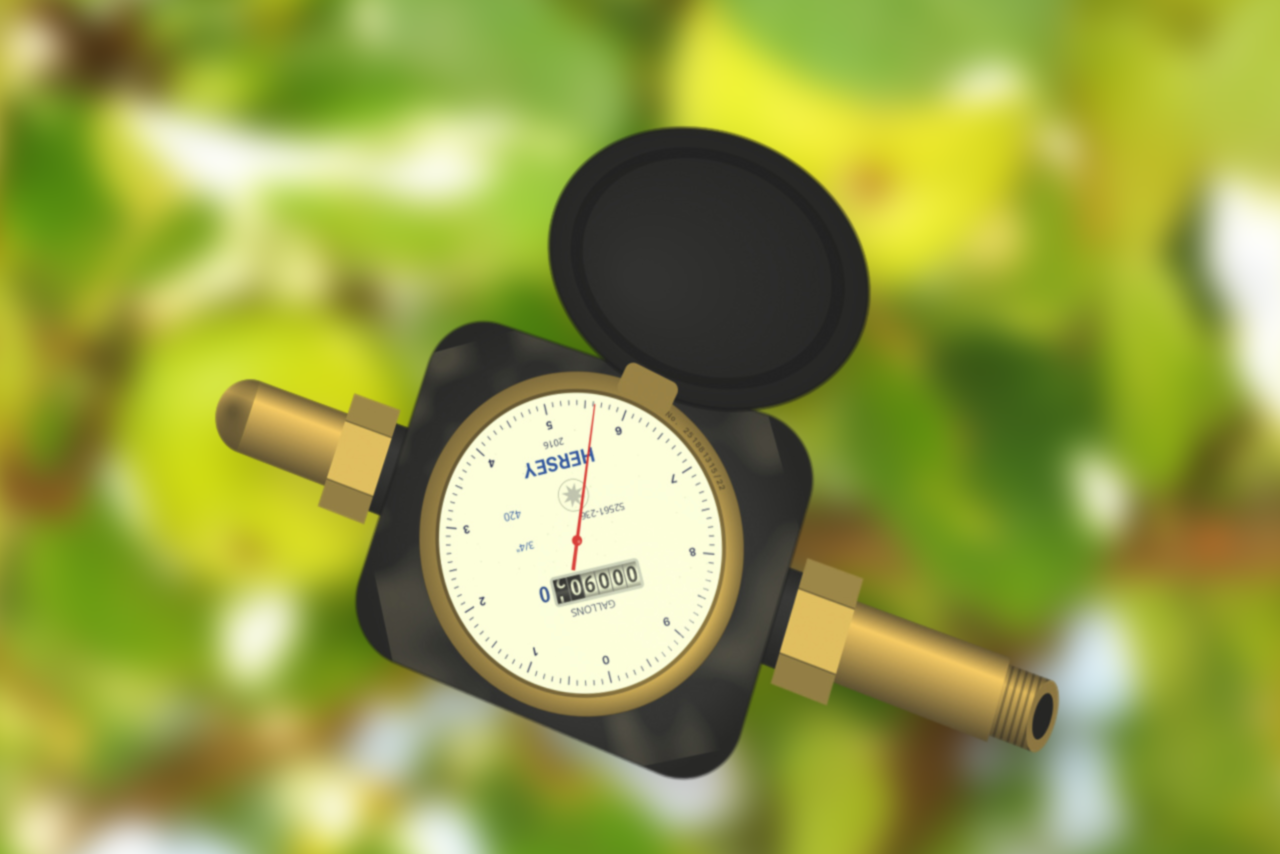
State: 9015.6 (gal)
